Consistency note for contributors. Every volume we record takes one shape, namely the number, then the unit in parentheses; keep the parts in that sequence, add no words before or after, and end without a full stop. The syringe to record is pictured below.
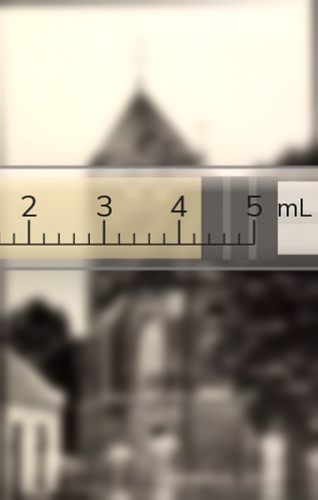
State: 4.3 (mL)
